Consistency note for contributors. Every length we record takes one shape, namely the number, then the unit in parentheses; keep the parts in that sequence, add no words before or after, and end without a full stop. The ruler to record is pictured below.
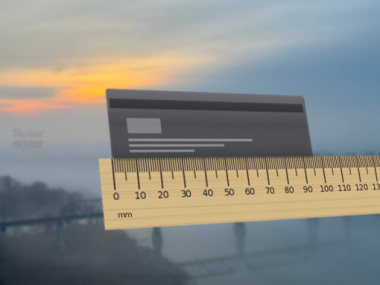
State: 95 (mm)
